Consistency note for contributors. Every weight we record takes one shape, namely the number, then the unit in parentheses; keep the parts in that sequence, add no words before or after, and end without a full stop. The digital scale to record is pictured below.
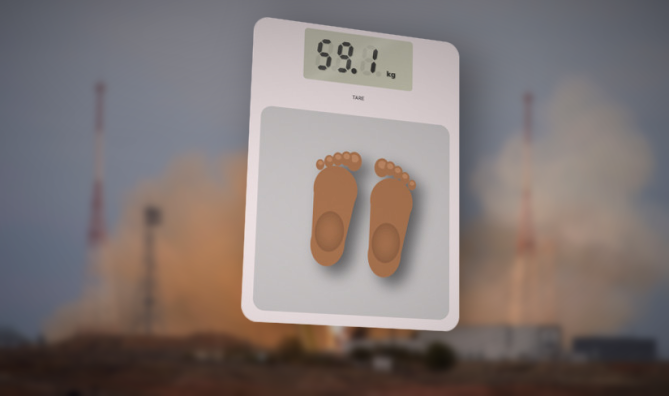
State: 59.1 (kg)
